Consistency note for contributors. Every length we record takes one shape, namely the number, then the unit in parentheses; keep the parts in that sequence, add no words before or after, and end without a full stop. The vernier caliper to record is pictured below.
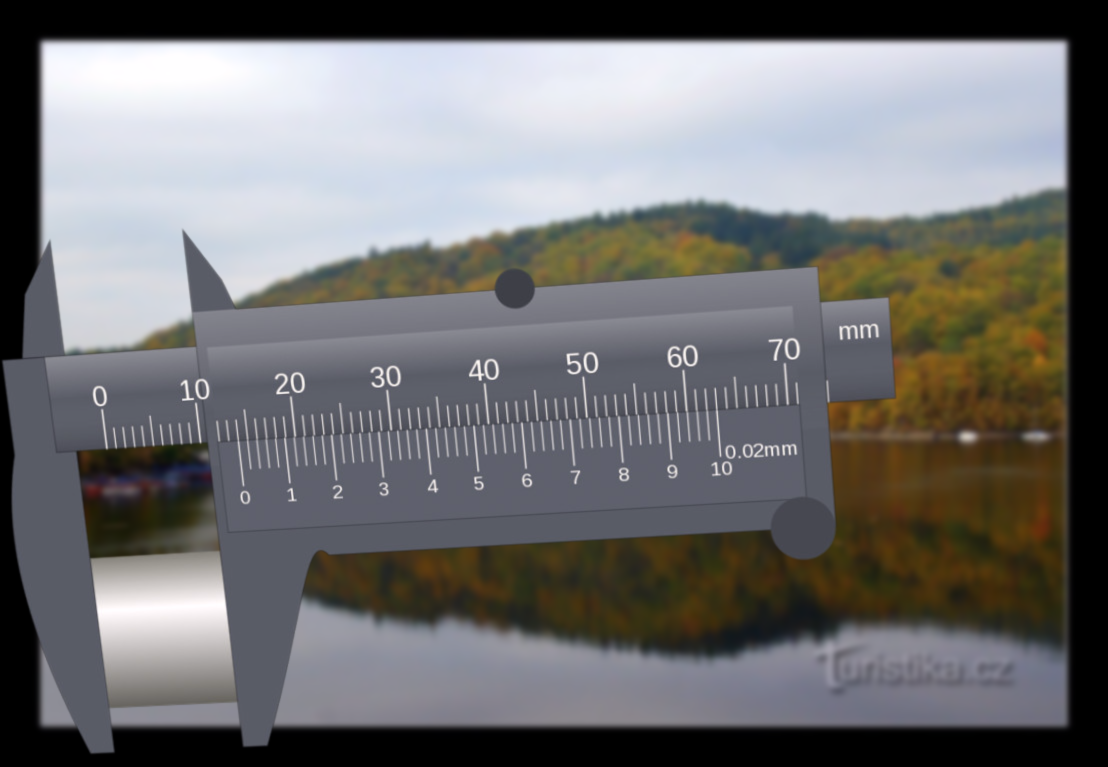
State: 14.0 (mm)
